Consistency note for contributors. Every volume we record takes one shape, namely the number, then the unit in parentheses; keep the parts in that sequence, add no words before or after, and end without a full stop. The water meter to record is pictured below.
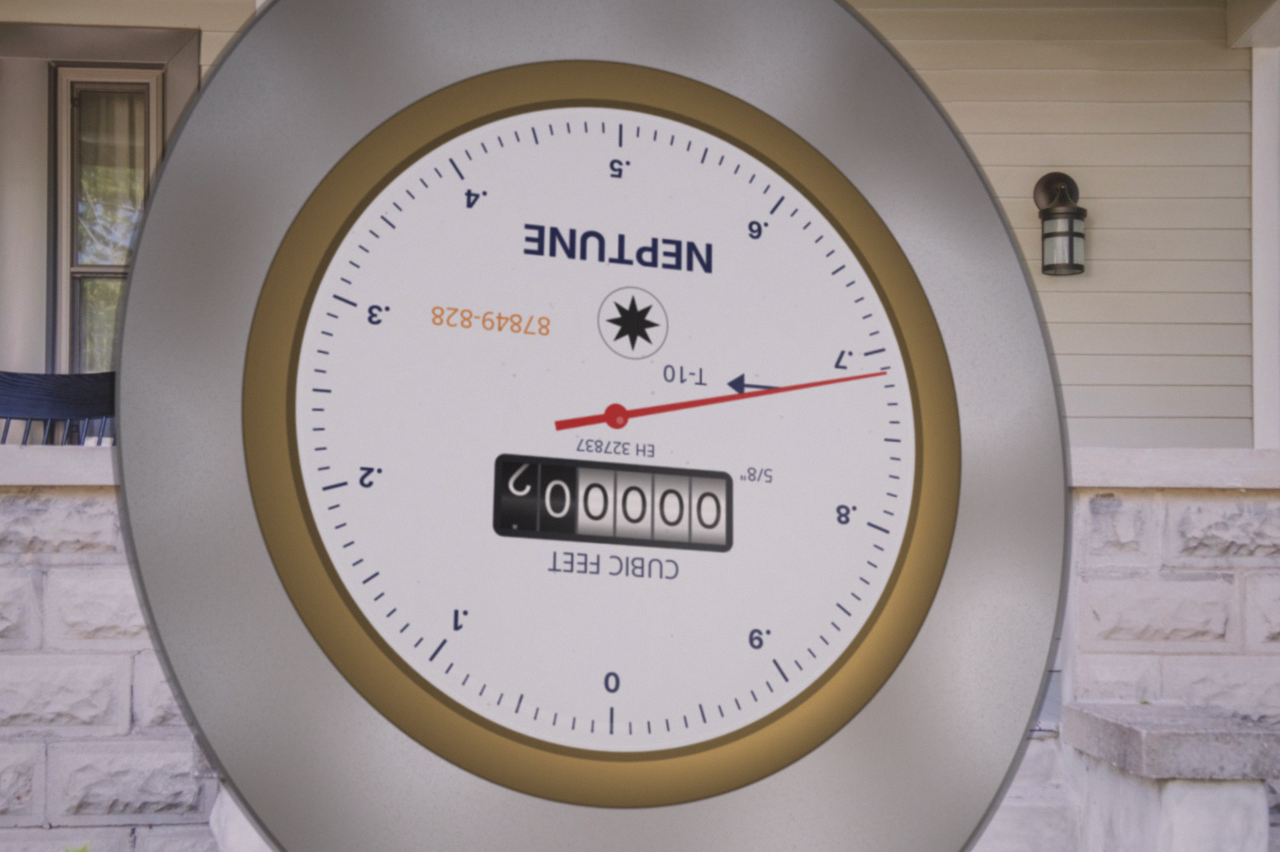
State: 1.71 (ft³)
